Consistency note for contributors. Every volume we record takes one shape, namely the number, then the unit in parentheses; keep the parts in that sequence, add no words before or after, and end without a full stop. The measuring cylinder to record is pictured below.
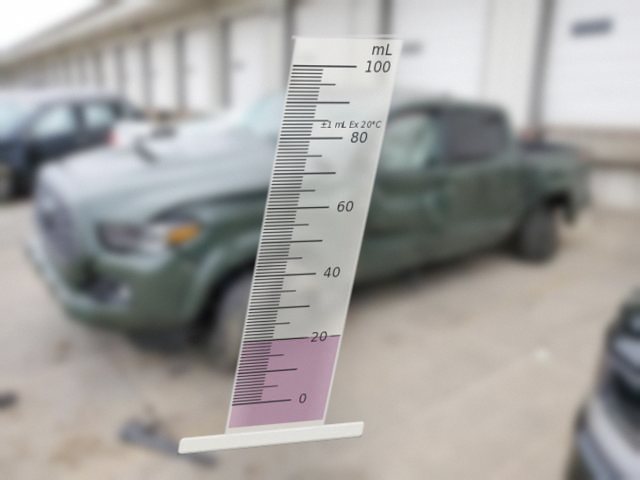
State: 20 (mL)
